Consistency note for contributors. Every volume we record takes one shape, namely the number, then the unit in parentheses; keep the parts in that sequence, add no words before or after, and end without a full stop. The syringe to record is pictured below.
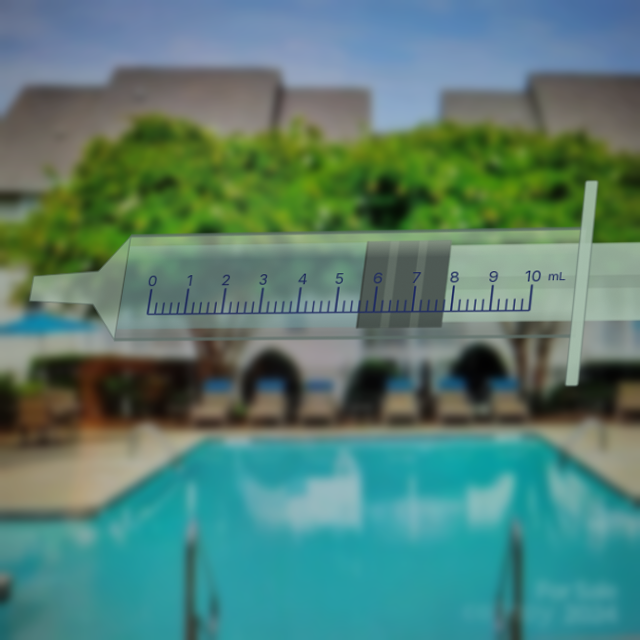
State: 5.6 (mL)
